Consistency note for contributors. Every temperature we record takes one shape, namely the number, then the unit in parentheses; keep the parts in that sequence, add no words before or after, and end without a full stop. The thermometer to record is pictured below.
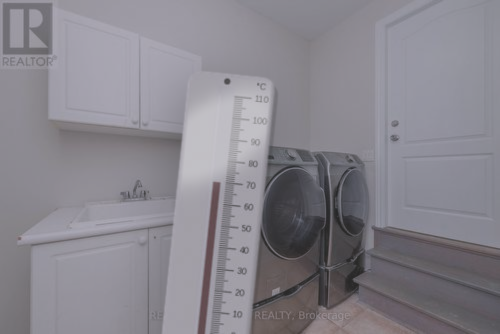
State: 70 (°C)
